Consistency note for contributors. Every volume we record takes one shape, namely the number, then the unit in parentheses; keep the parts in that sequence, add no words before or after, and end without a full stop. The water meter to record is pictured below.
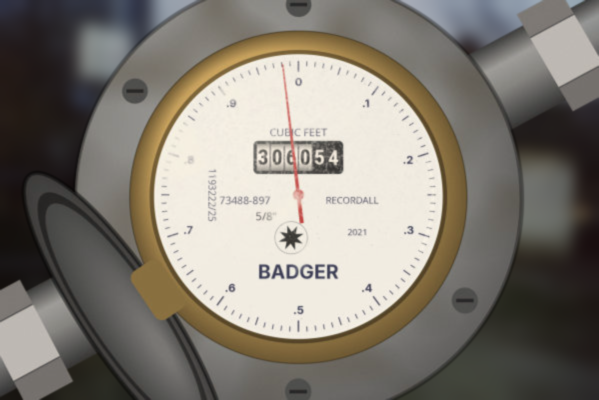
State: 306053.98 (ft³)
